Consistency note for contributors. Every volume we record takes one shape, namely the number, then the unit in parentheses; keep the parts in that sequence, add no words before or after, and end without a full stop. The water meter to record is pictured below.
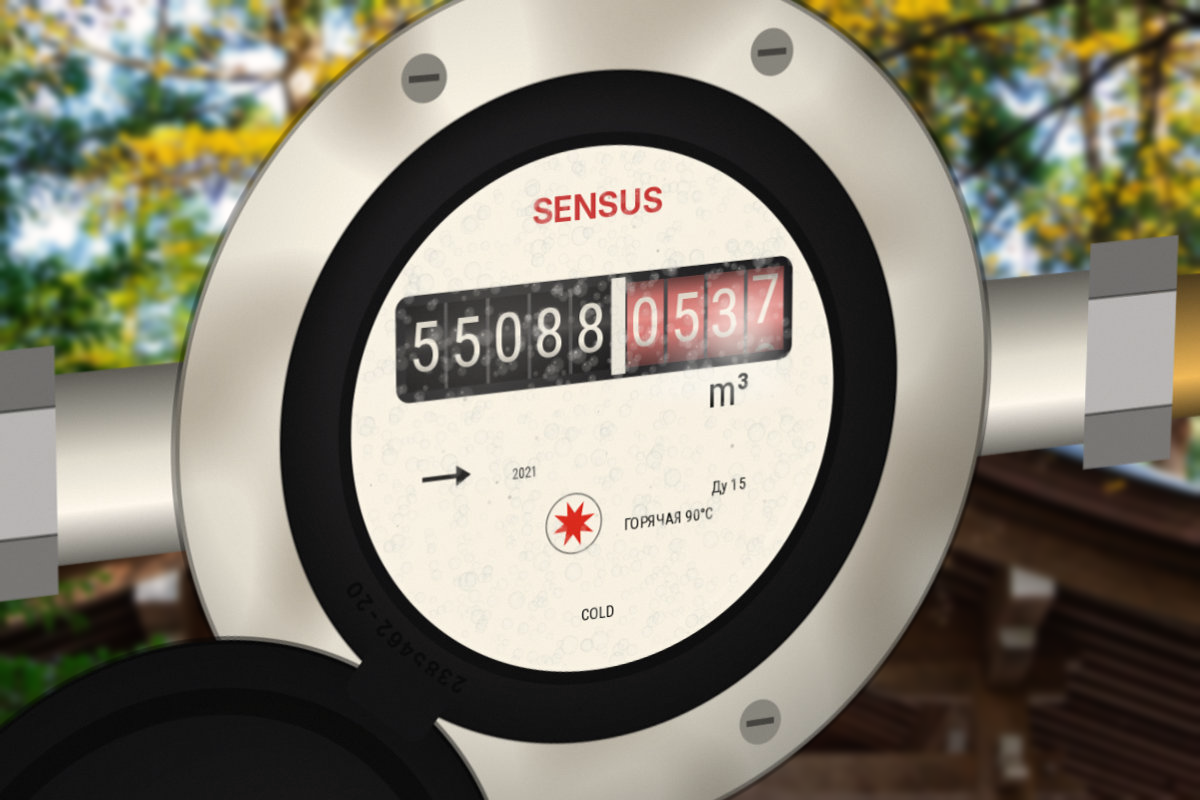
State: 55088.0537 (m³)
